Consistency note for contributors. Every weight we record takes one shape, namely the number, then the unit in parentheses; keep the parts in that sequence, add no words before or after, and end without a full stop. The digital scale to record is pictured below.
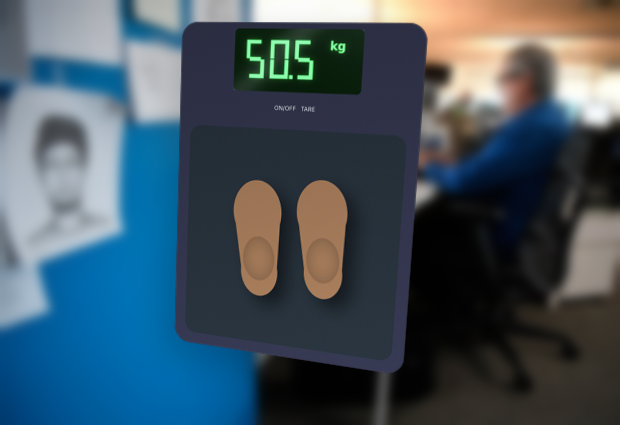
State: 50.5 (kg)
